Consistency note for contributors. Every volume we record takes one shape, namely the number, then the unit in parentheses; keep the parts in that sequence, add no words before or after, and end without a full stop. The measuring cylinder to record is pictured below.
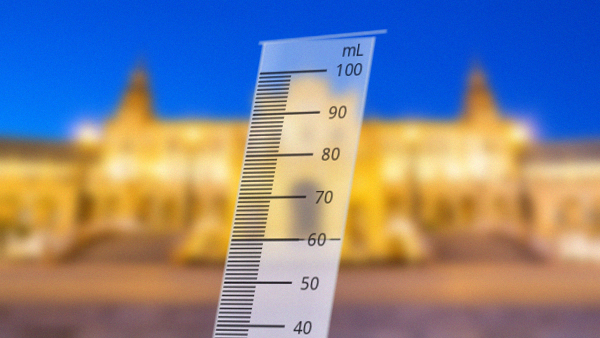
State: 60 (mL)
